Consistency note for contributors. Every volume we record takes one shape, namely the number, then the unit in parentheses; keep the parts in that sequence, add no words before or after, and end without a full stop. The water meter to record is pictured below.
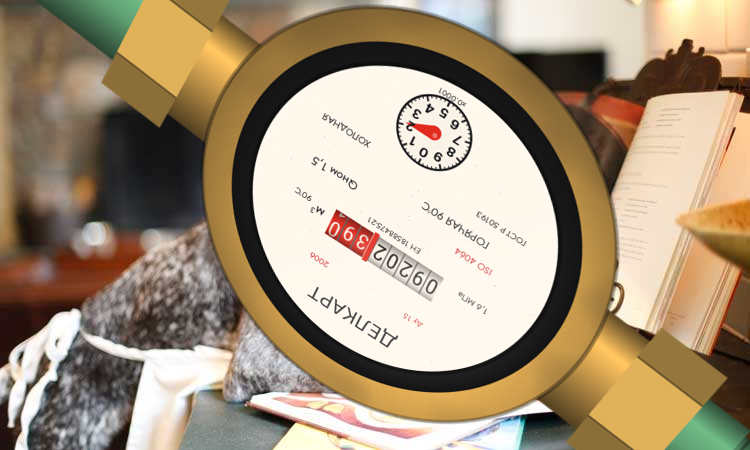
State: 9202.3902 (m³)
